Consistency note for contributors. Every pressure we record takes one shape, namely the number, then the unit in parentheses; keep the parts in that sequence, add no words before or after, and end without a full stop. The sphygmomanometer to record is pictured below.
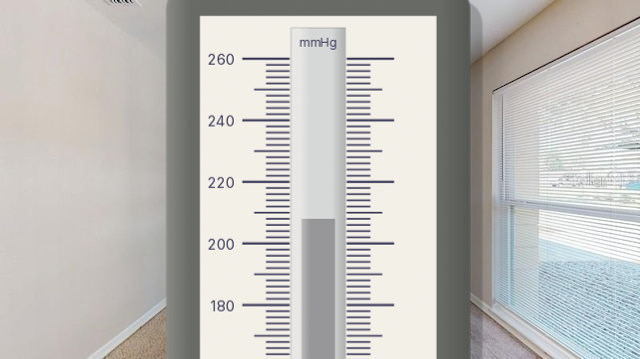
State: 208 (mmHg)
